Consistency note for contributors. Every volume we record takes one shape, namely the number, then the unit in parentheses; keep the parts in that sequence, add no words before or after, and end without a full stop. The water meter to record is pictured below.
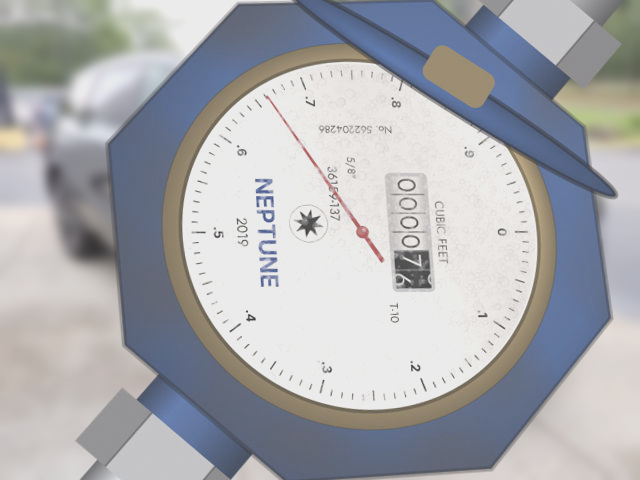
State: 75.66 (ft³)
